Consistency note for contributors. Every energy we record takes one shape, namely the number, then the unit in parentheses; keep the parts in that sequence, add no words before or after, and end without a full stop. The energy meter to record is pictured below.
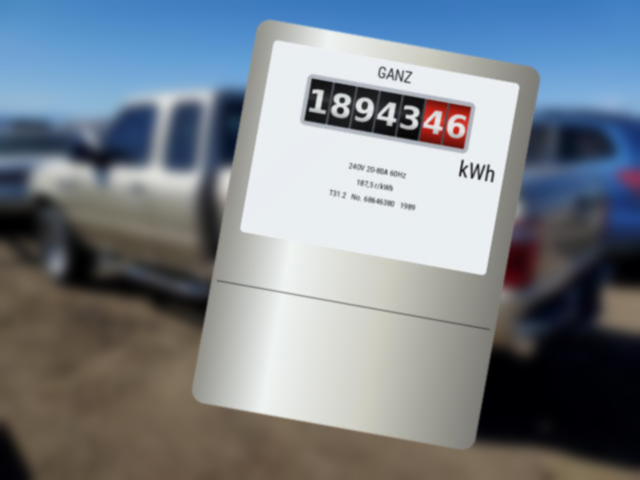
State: 18943.46 (kWh)
